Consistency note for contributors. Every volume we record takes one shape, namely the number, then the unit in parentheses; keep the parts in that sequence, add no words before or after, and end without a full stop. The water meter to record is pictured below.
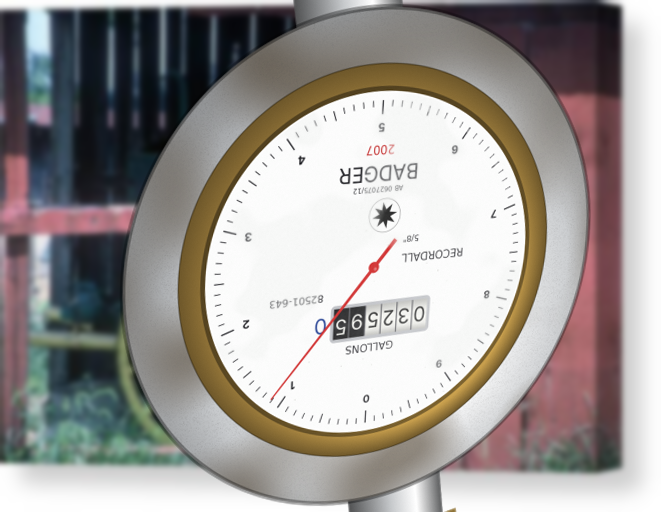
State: 325951.1 (gal)
